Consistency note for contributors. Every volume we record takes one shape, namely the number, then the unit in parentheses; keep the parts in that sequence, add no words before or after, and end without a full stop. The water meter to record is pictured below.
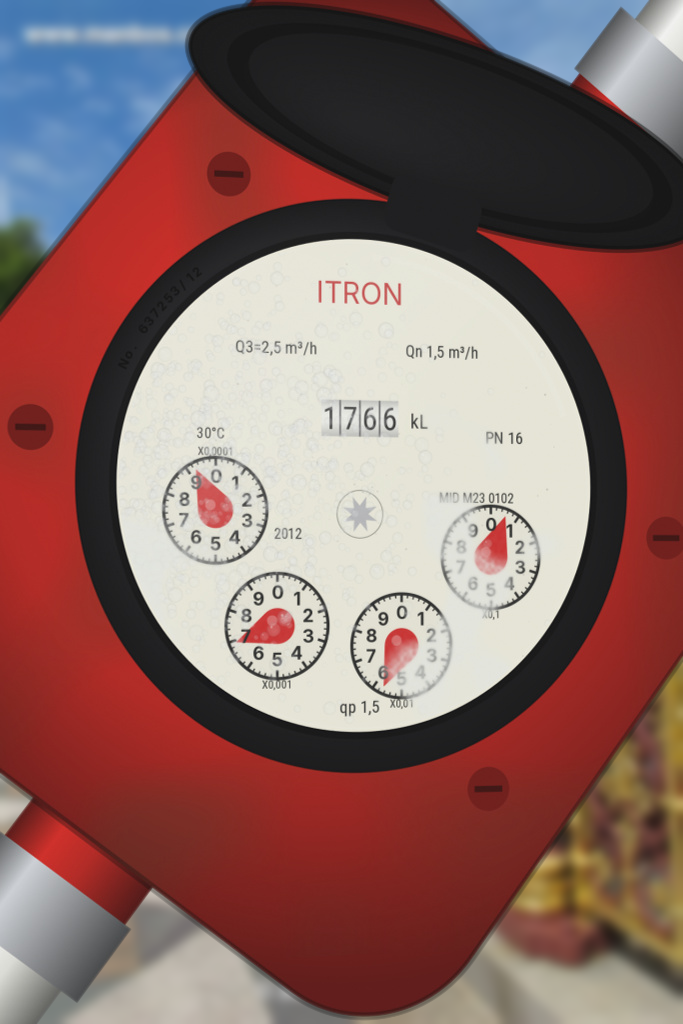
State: 1766.0569 (kL)
